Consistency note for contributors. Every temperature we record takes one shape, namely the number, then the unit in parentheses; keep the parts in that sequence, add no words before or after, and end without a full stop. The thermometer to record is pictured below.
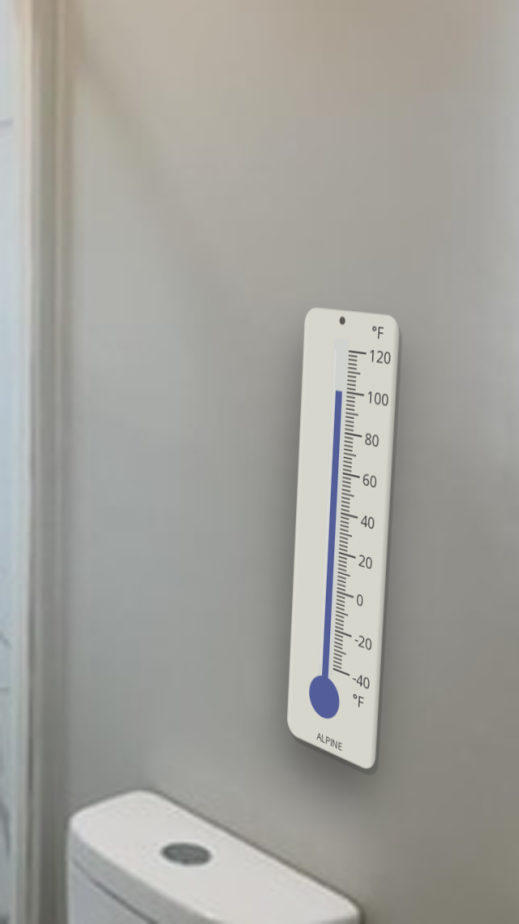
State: 100 (°F)
